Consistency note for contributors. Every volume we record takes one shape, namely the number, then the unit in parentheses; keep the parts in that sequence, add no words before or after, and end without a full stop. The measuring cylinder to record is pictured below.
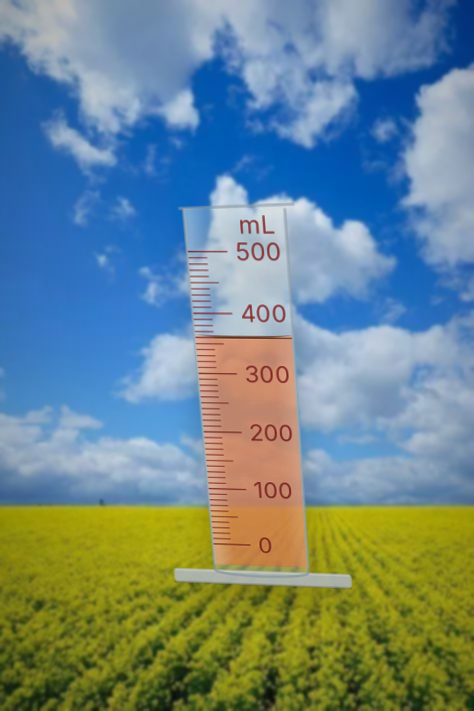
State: 360 (mL)
